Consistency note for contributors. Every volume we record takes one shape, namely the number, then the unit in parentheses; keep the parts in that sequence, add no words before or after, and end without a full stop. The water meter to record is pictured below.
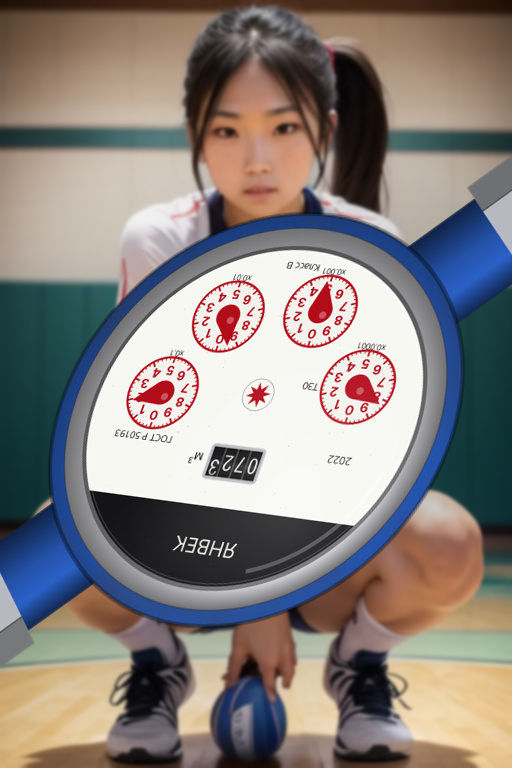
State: 723.1948 (m³)
